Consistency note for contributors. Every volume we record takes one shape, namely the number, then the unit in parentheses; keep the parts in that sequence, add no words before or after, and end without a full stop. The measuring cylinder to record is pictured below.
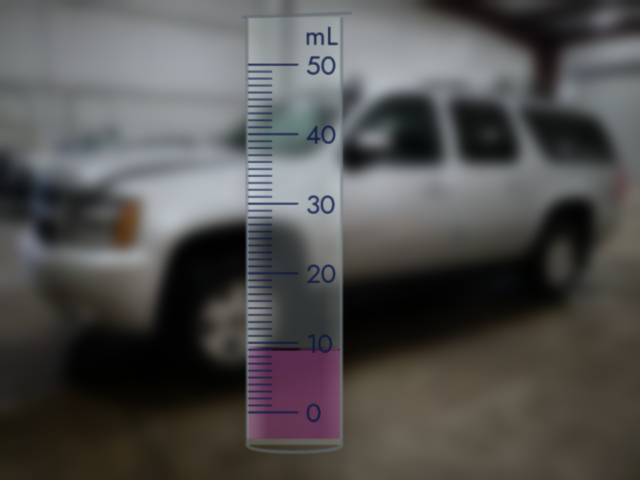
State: 9 (mL)
